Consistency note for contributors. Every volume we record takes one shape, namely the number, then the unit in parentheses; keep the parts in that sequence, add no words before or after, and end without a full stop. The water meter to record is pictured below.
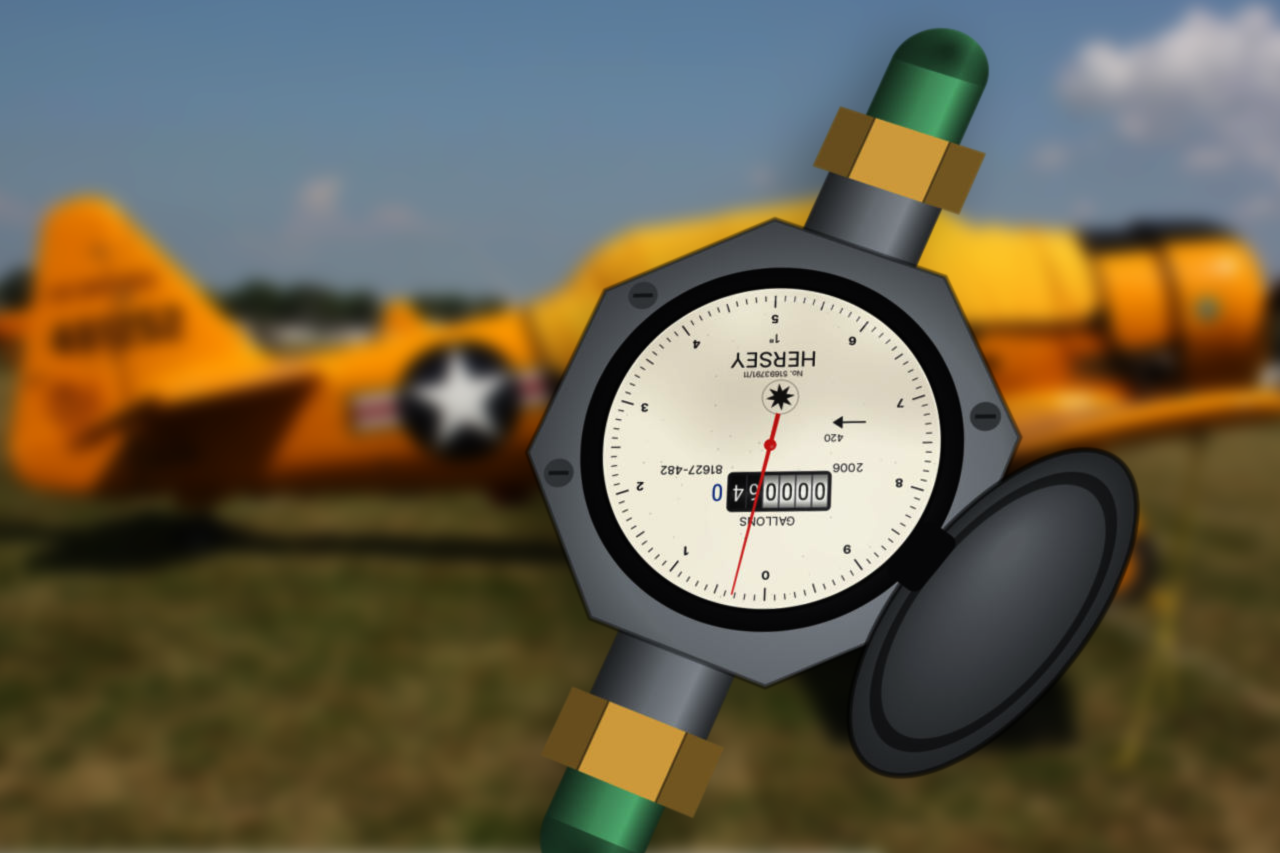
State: 640.3 (gal)
